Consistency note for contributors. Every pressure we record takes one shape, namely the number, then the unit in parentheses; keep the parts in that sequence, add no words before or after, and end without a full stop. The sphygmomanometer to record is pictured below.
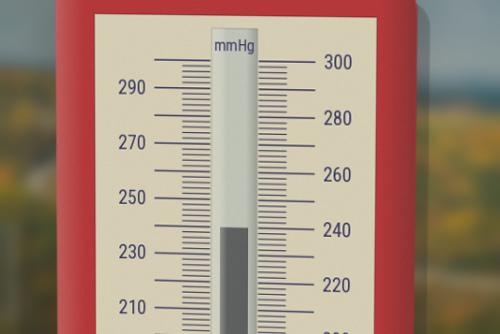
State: 240 (mmHg)
